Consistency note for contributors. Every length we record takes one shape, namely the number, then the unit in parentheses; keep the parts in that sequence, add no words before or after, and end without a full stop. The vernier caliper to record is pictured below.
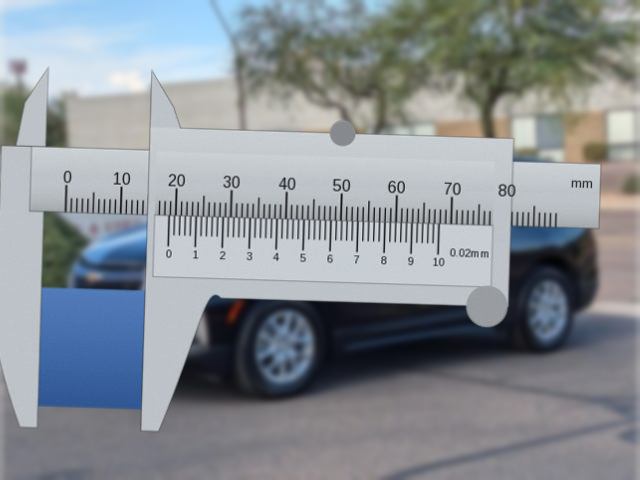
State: 18.8 (mm)
